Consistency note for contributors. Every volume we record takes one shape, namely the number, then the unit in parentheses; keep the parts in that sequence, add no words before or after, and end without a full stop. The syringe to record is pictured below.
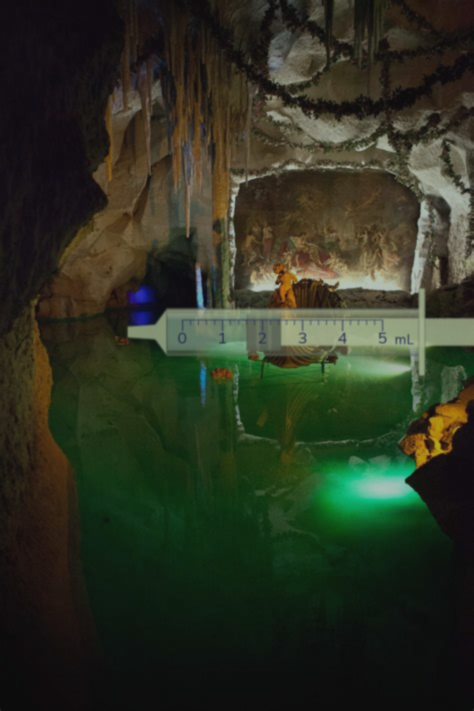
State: 1.6 (mL)
